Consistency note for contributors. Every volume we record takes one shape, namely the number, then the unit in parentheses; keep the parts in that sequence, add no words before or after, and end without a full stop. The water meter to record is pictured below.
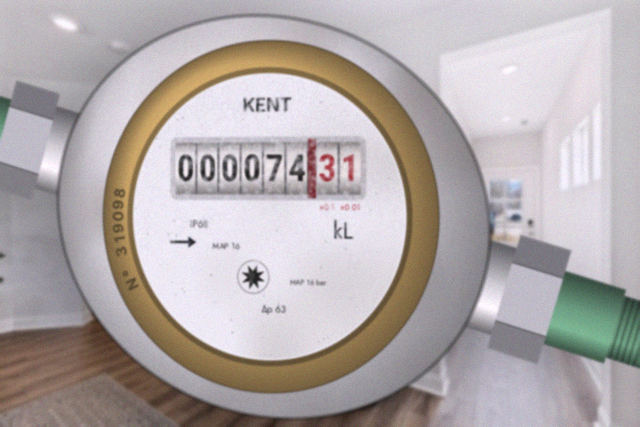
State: 74.31 (kL)
